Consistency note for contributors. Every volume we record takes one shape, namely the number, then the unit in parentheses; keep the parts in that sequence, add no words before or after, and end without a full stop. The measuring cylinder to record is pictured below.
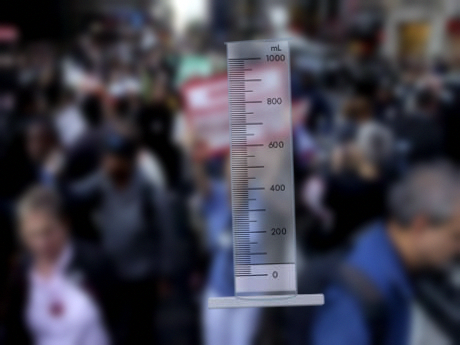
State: 50 (mL)
